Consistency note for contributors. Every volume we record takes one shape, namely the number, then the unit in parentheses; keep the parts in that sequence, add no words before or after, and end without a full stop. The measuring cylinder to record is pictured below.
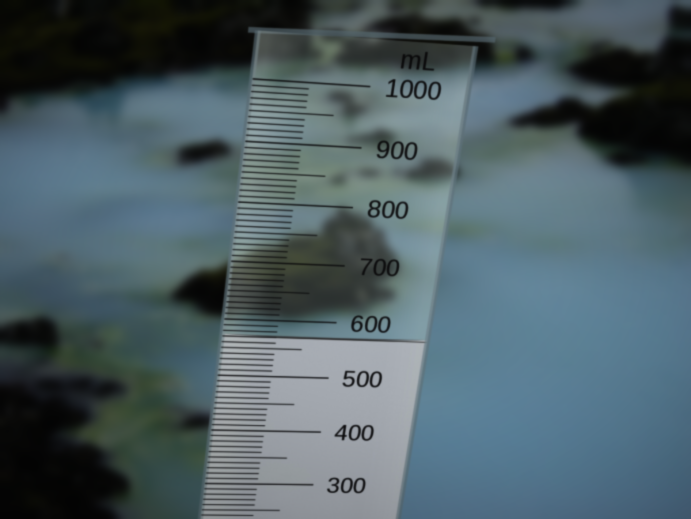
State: 570 (mL)
